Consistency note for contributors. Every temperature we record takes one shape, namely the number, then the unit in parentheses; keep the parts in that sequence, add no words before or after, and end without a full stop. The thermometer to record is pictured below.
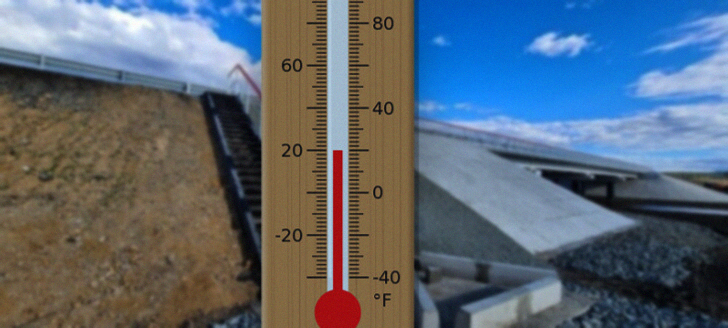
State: 20 (°F)
